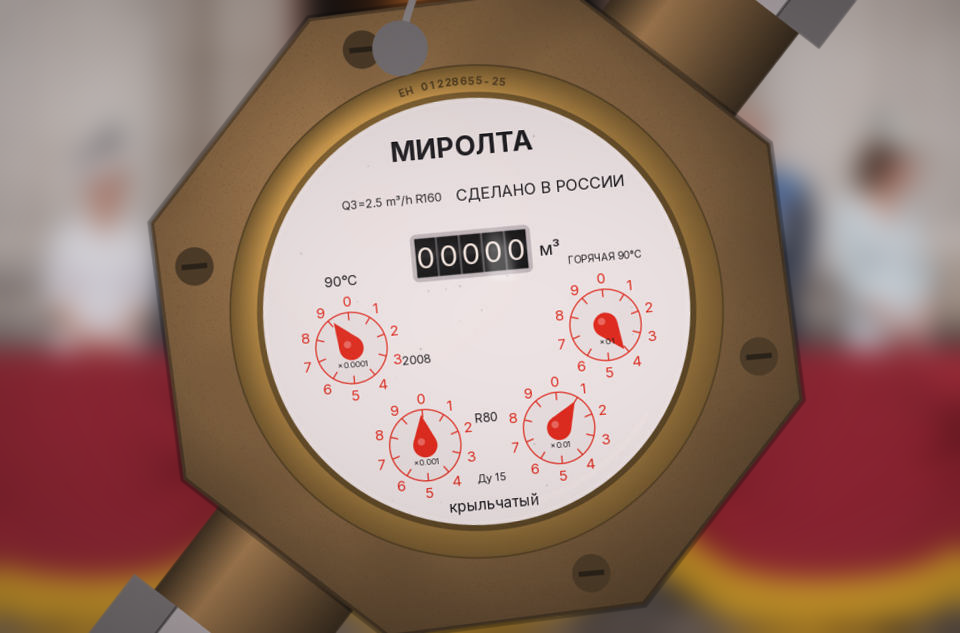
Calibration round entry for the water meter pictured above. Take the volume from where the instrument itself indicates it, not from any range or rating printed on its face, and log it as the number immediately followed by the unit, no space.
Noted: 0.4099m³
